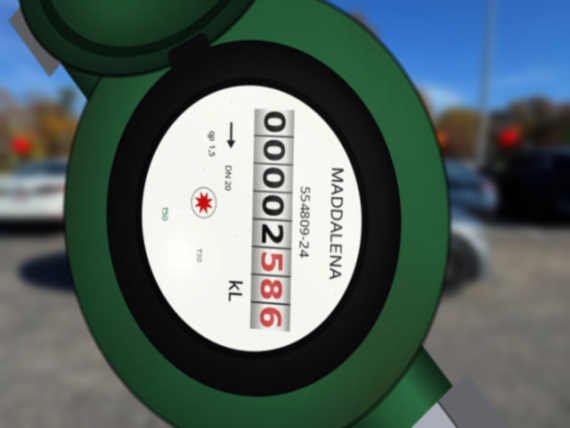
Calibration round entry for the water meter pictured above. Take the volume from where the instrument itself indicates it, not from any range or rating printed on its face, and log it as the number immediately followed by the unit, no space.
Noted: 2.586kL
